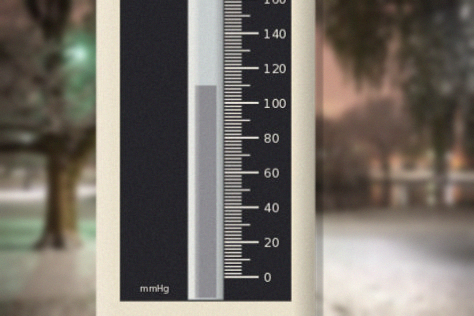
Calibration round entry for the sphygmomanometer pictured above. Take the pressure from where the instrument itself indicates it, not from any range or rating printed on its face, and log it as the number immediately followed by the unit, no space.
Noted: 110mmHg
